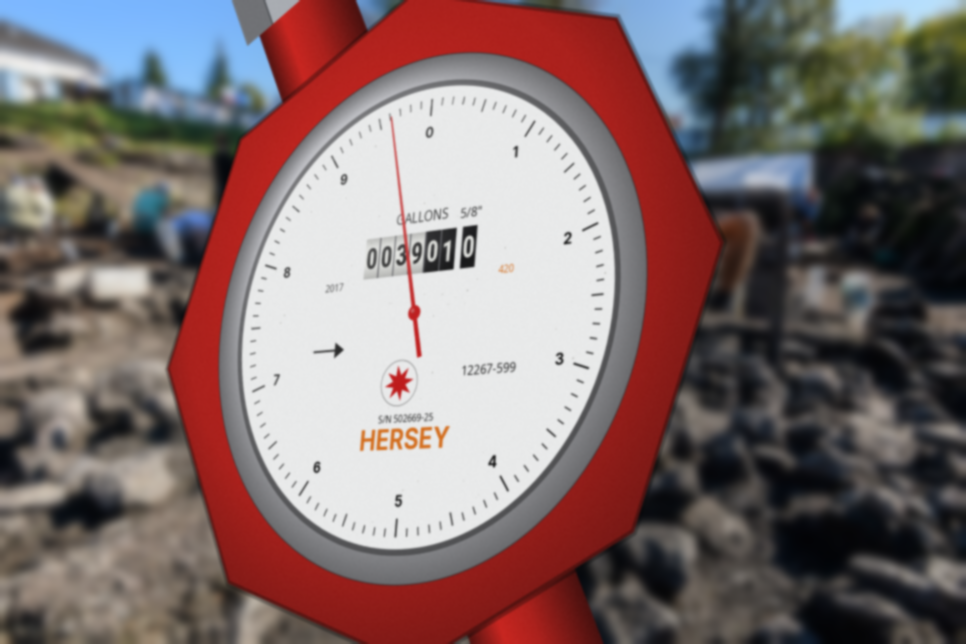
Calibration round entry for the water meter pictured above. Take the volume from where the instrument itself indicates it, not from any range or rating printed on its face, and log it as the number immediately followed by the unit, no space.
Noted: 39009.6gal
